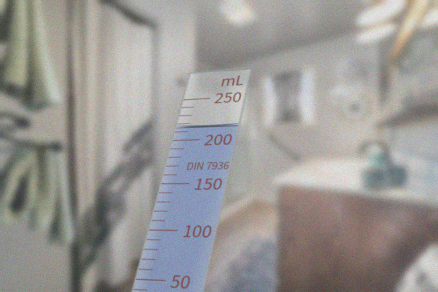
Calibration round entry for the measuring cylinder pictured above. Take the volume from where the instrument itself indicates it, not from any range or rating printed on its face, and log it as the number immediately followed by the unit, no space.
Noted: 215mL
